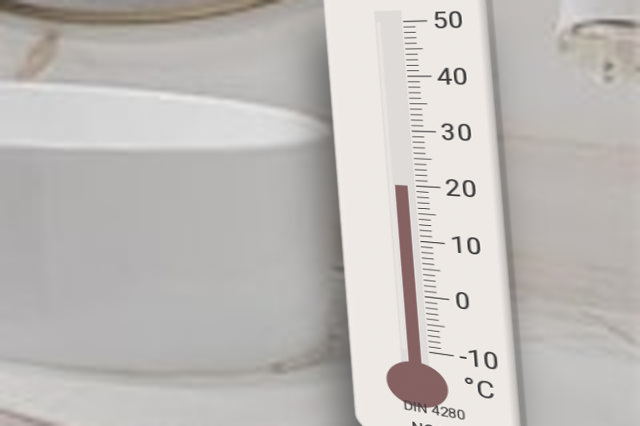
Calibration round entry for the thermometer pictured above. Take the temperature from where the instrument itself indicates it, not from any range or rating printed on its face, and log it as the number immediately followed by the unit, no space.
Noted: 20°C
